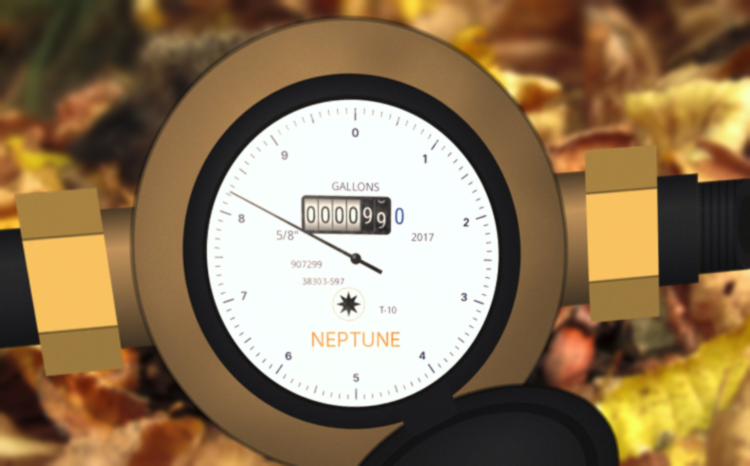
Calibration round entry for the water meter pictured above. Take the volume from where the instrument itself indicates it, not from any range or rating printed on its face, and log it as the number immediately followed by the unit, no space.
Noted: 988.2gal
